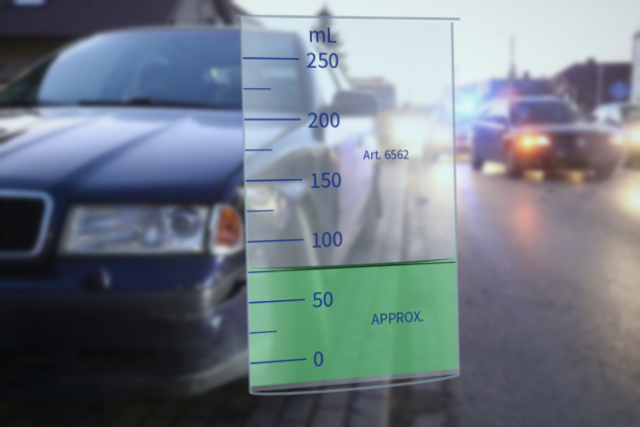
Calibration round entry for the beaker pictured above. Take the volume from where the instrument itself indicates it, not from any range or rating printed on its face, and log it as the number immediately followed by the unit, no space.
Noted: 75mL
